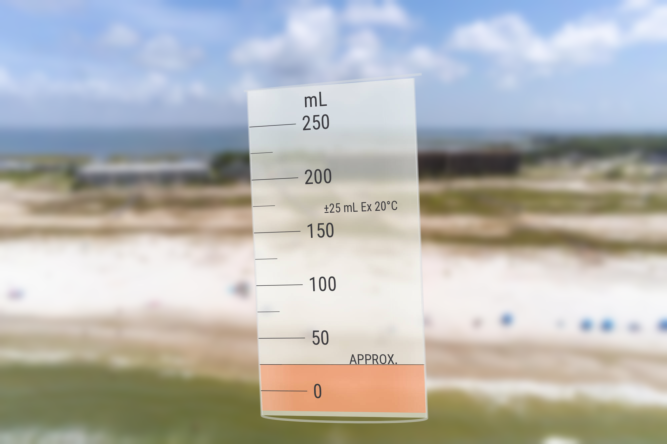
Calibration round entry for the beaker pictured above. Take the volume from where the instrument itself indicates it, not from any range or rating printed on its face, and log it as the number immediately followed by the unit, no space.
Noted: 25mL
